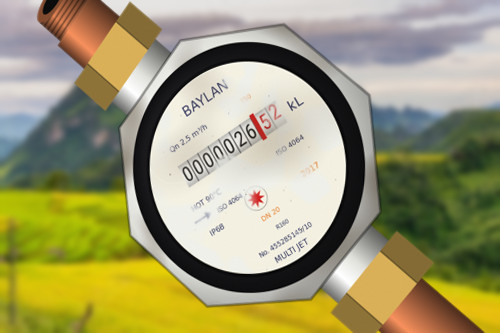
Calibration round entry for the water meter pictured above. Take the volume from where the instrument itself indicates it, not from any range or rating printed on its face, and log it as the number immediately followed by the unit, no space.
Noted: 26.52kL
